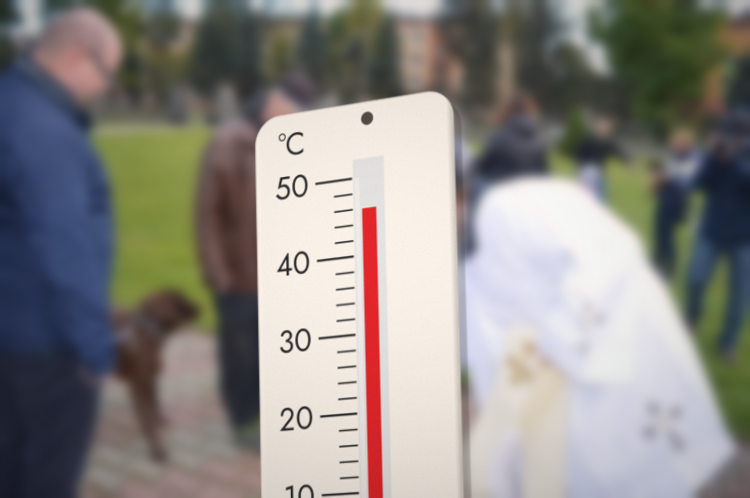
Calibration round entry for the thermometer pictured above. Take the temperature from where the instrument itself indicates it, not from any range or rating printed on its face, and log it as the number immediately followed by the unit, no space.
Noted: 46°C
